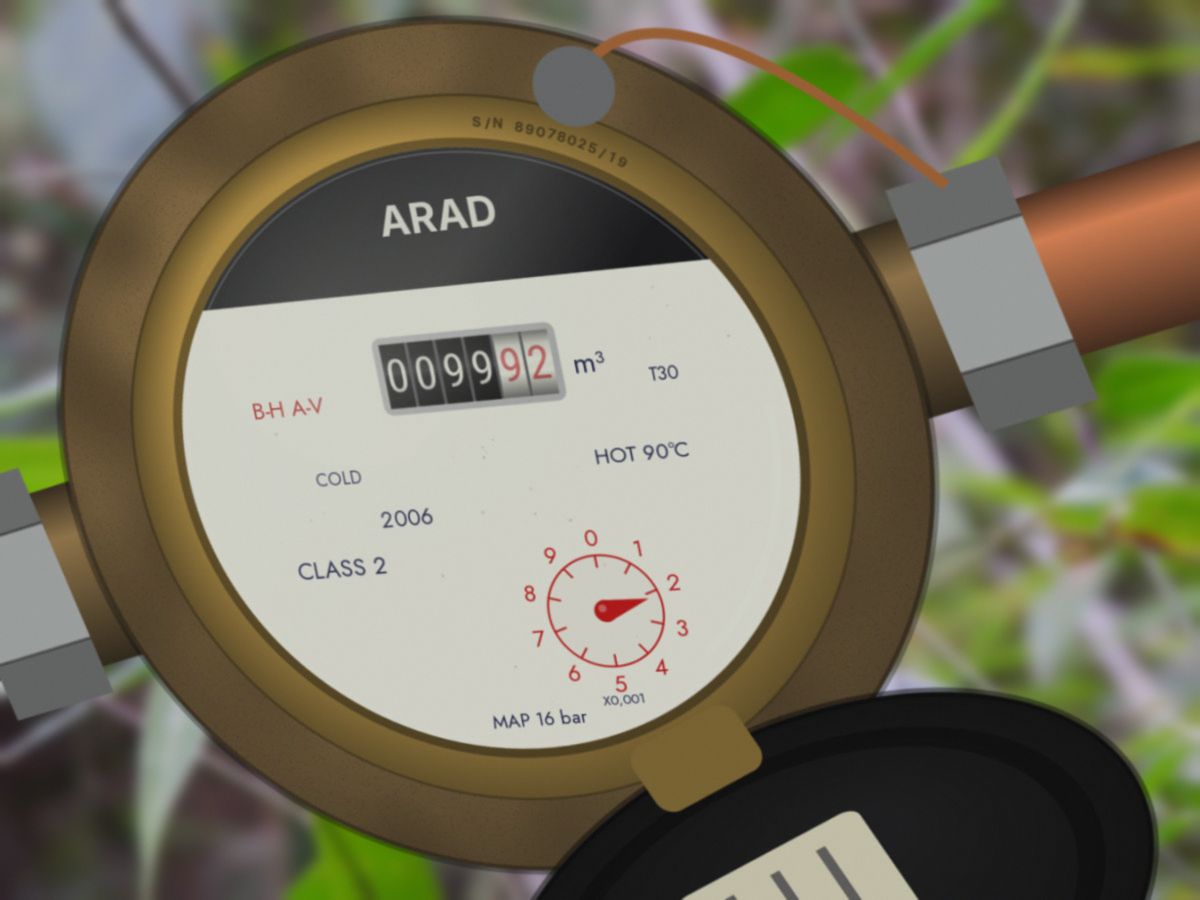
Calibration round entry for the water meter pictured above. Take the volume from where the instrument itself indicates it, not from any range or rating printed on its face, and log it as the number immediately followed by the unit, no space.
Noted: 99.922m³
